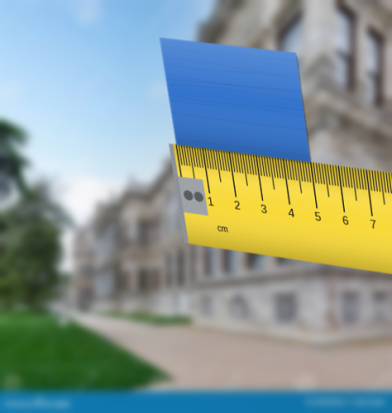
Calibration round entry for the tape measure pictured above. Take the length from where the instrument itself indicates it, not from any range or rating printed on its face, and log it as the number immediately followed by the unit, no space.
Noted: 5cm
